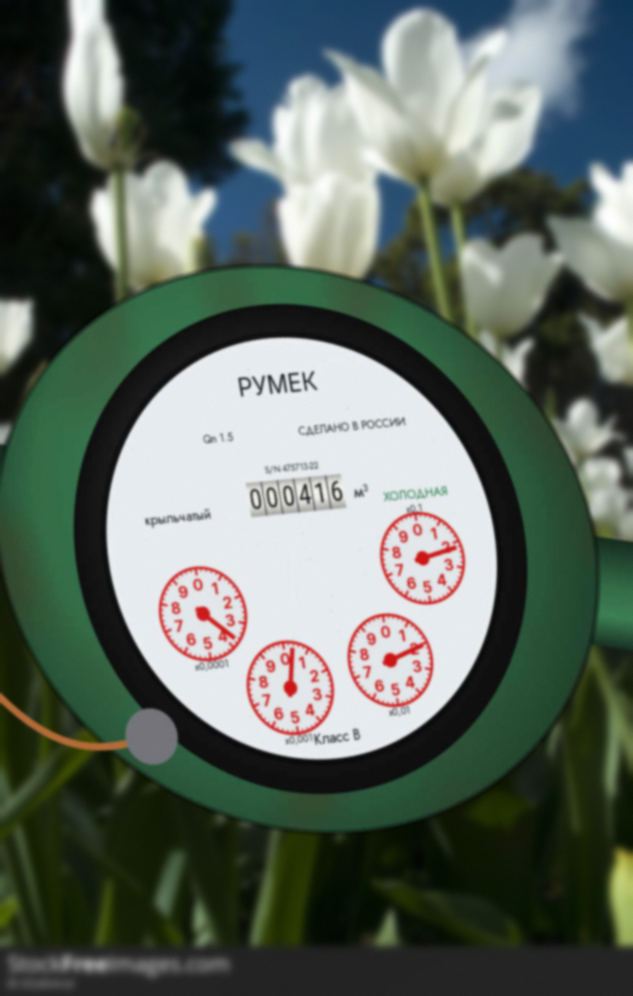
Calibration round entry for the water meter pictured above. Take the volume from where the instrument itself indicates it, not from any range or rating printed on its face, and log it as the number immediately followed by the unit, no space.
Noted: 416.2203m³
